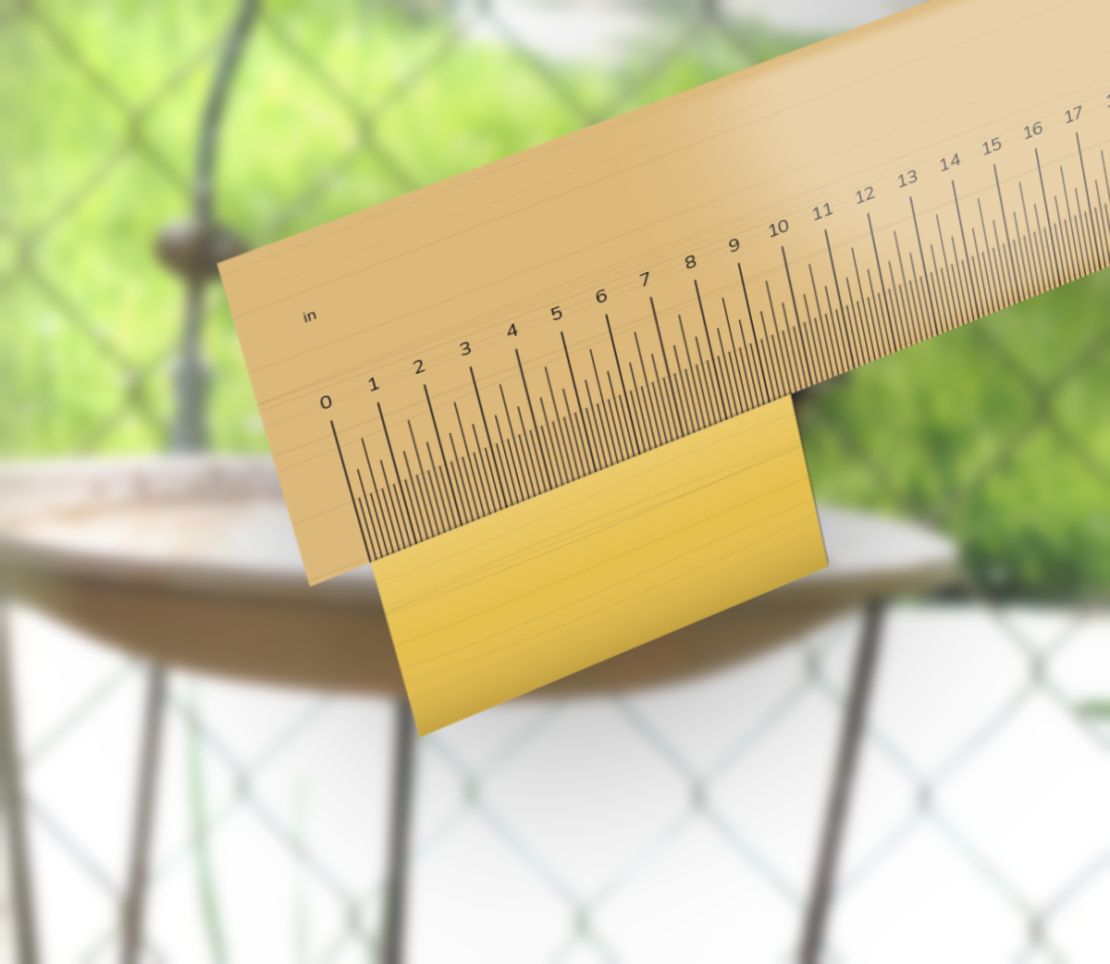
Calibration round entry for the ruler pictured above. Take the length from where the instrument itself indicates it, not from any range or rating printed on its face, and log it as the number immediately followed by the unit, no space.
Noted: 9.5in
